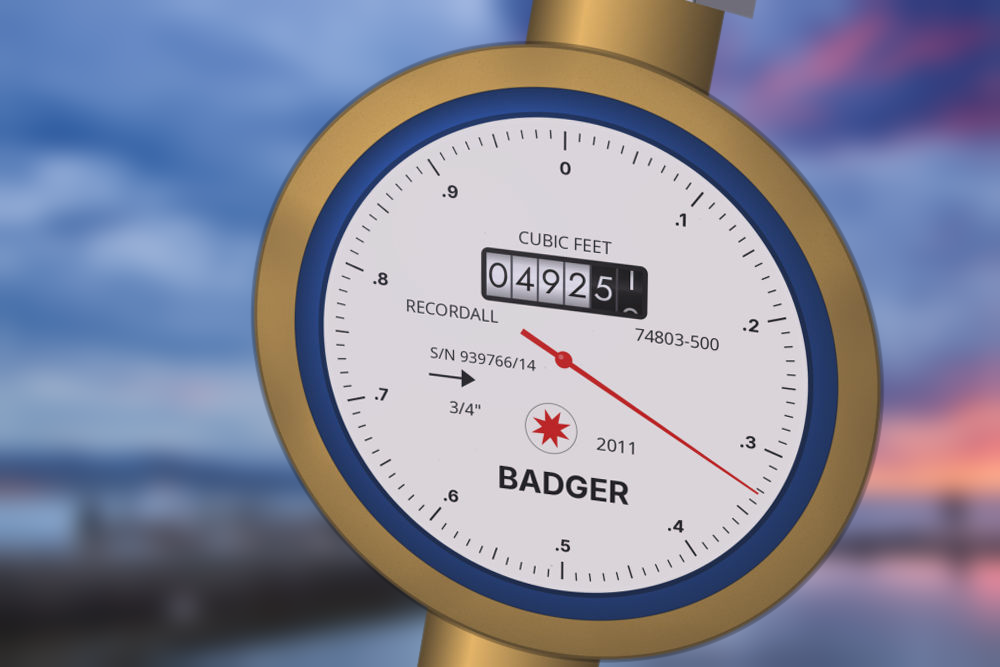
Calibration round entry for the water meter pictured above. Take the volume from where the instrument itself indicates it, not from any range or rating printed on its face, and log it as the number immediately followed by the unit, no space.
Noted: 49251.33ft³
